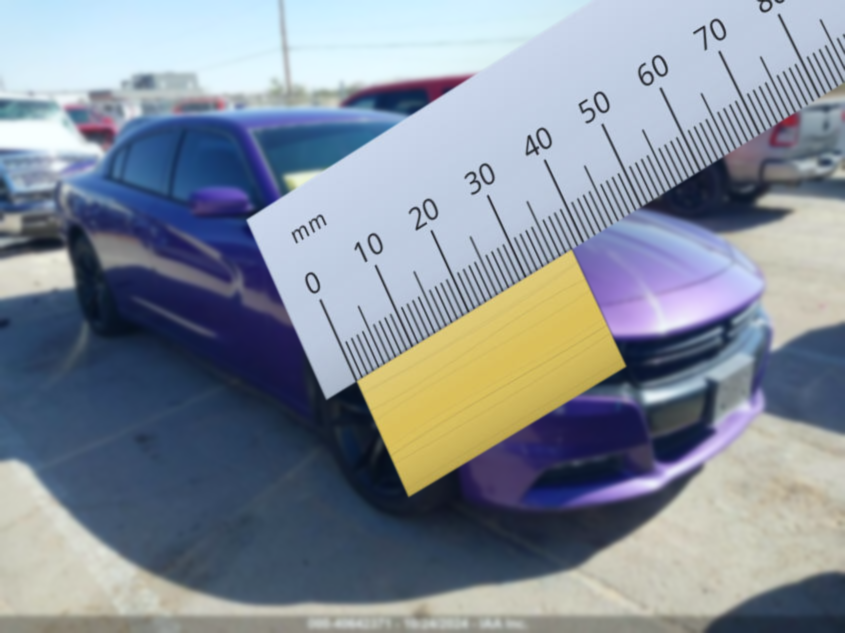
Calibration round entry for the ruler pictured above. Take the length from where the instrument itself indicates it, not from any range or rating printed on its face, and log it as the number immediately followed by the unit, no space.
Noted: 38mm
